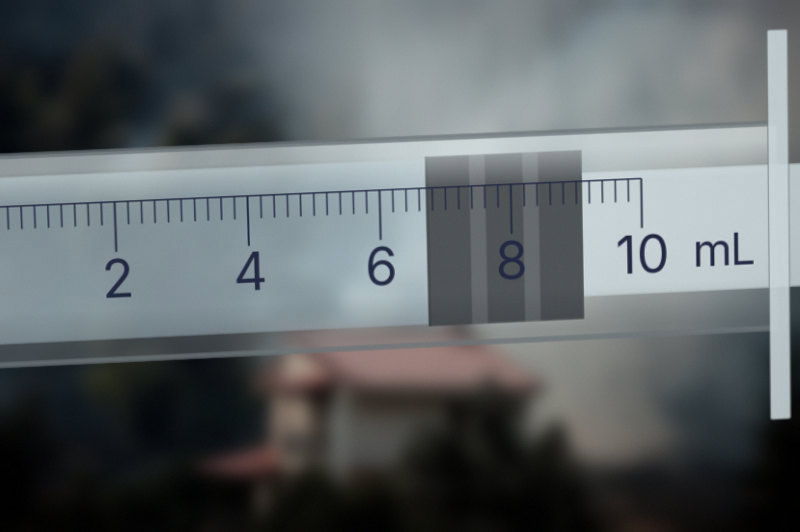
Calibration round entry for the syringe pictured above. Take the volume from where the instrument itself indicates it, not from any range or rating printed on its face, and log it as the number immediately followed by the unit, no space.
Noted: 6.7mL
